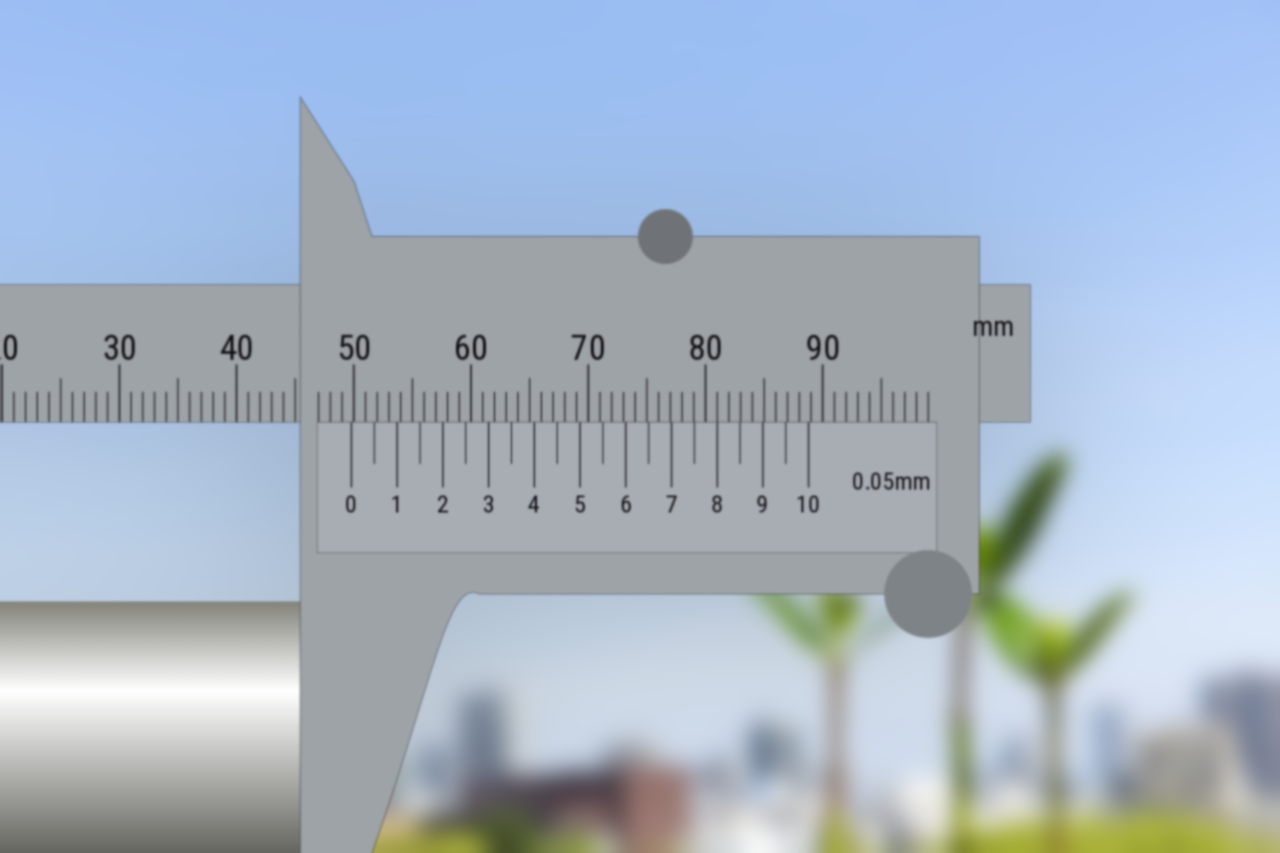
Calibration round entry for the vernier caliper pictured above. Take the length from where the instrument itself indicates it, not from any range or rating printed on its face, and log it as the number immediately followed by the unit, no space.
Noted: 49.8mm
